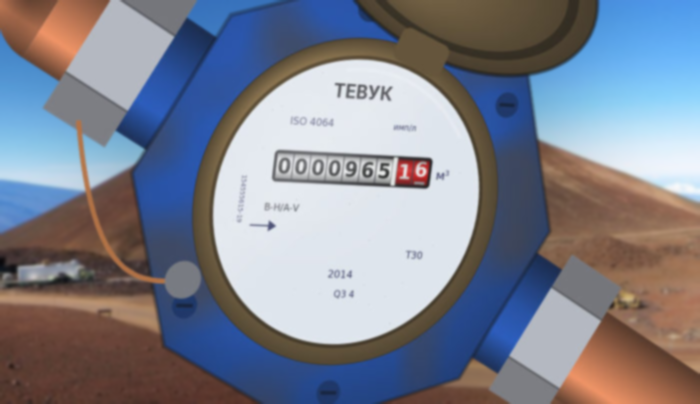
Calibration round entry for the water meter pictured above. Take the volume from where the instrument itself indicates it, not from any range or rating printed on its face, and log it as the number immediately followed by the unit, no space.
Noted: 965.16m³
